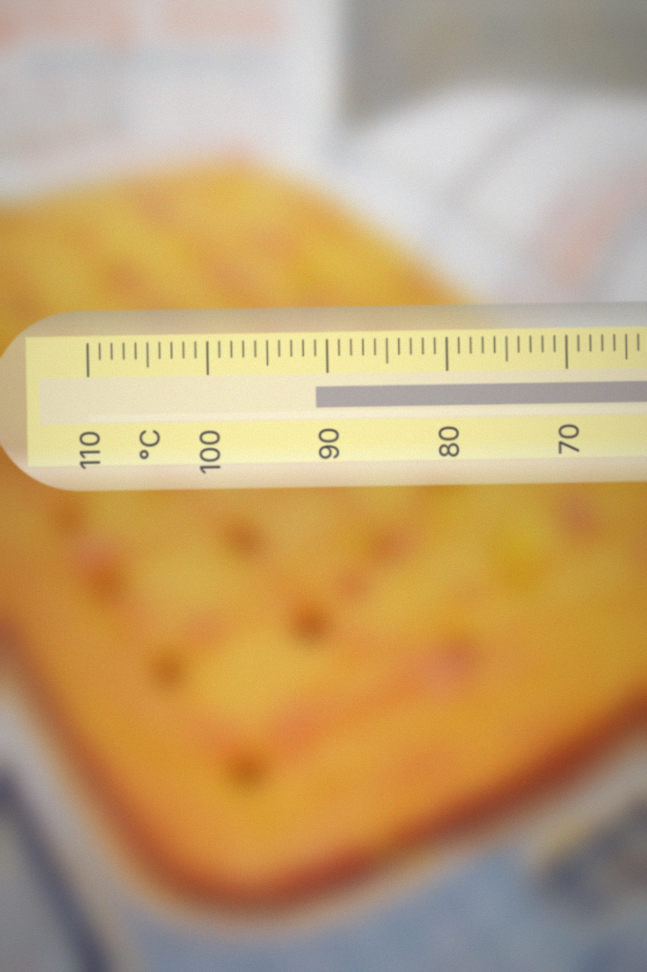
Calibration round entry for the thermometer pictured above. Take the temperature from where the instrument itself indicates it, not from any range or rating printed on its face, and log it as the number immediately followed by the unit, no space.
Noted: 91°C
